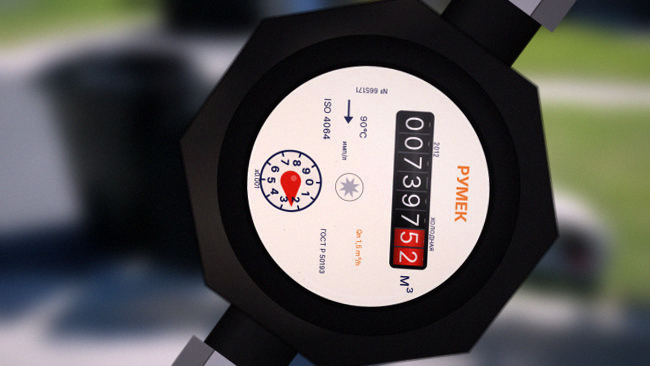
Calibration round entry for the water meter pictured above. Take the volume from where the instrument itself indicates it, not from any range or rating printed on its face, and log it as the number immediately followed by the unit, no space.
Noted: 7397.522m³
